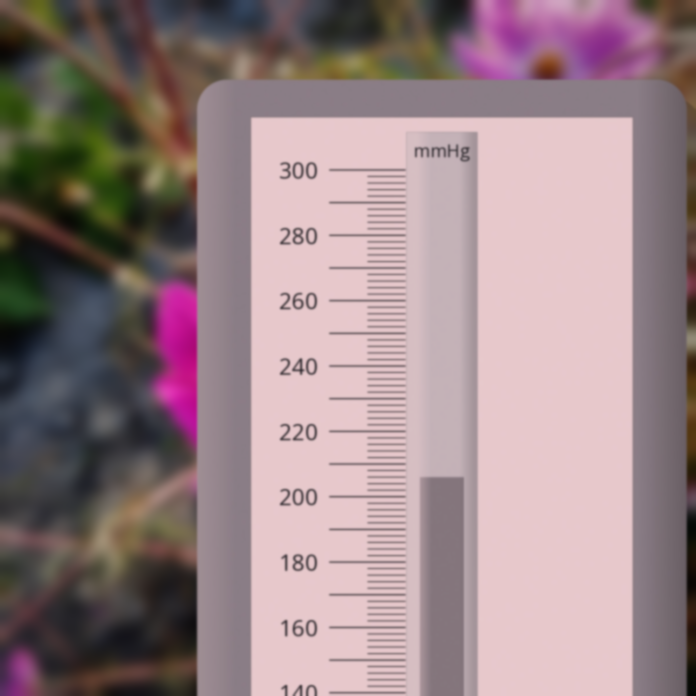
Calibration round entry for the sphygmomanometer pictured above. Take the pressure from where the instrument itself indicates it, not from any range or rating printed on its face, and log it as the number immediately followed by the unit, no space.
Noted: 206mmHg
